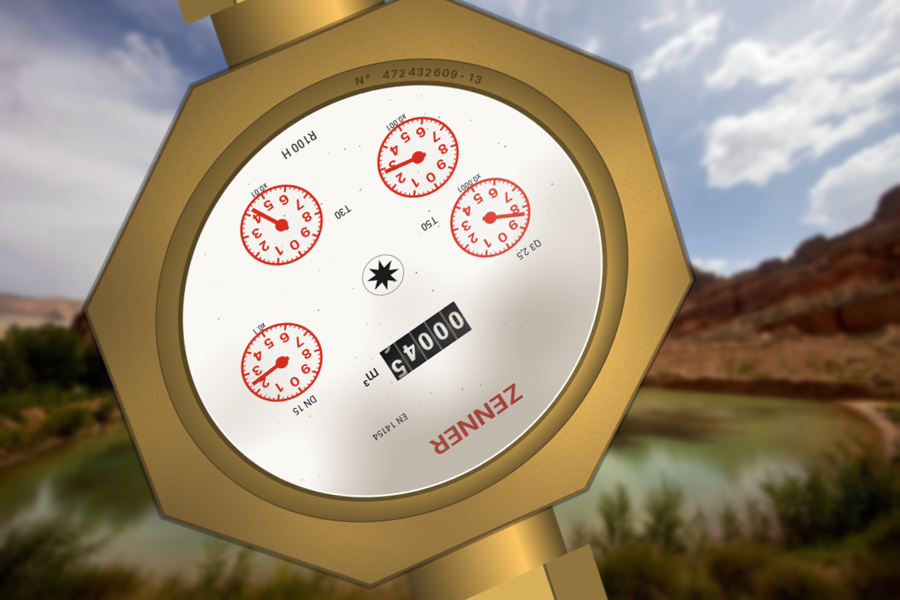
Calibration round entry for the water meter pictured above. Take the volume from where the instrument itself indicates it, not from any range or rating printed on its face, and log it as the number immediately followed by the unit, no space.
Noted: 45.2428m³
